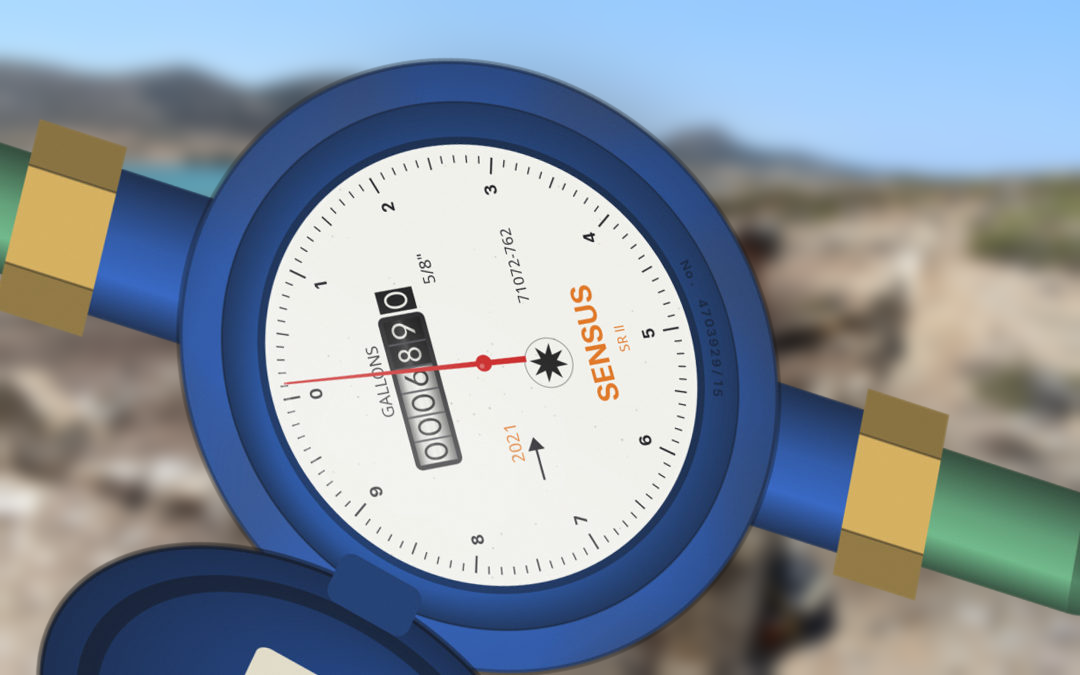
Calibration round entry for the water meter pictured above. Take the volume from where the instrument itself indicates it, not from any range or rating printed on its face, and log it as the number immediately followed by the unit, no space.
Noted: 6890.1gal
